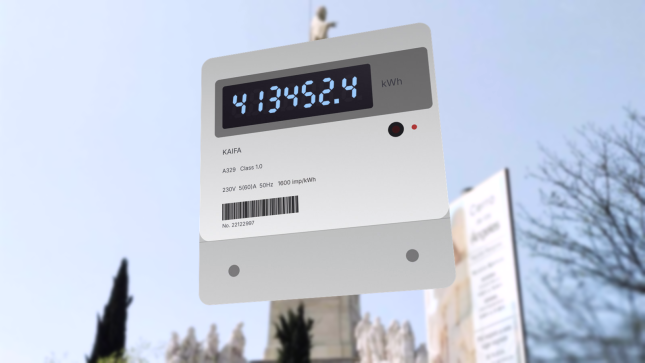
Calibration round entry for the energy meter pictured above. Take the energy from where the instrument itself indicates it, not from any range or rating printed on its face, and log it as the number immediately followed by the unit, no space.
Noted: 413452.4kWh
